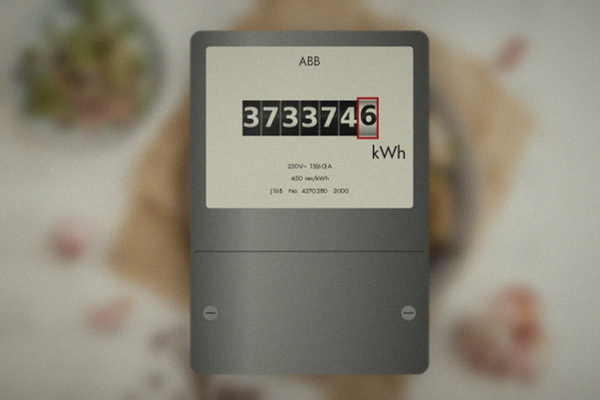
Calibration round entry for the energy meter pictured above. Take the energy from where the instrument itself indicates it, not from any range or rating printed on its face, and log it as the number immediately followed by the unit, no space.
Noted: 373374.6kWh
